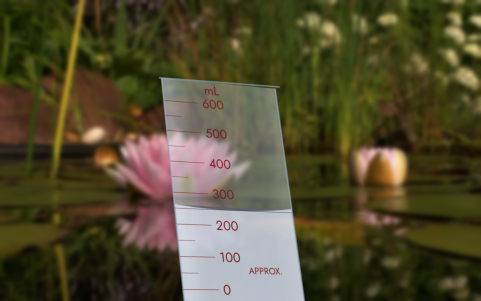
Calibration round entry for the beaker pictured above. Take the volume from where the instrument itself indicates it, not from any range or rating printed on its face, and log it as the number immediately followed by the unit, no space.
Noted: 250mL
